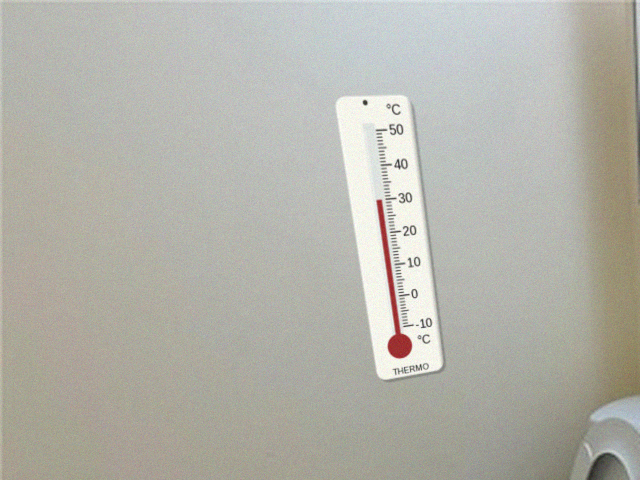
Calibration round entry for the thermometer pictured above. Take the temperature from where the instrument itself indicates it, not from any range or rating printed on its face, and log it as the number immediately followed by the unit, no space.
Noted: 30°C
